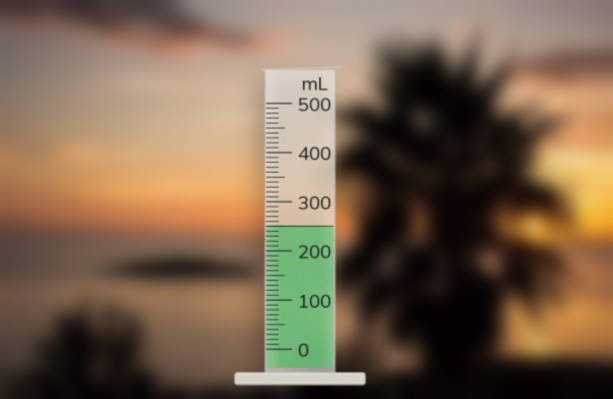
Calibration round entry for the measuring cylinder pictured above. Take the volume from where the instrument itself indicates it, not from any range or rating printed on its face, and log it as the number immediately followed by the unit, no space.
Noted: 250mL
